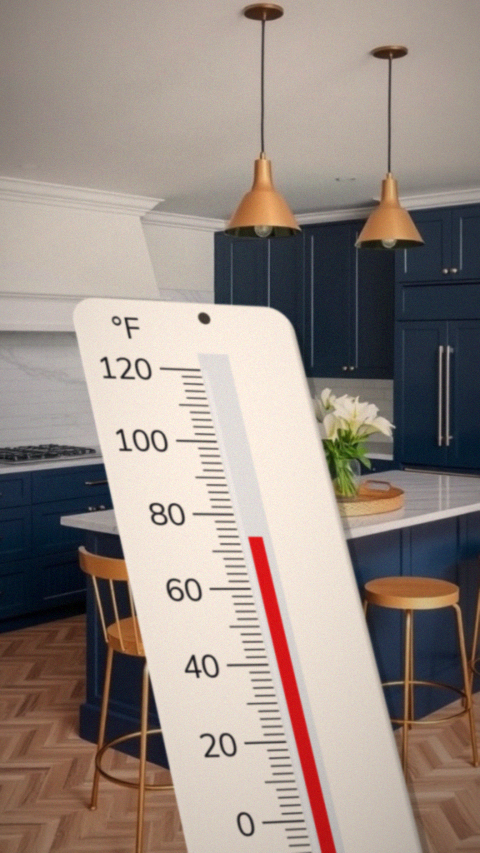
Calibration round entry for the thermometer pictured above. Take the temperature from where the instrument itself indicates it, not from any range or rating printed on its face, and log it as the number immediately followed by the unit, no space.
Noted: 74°F
